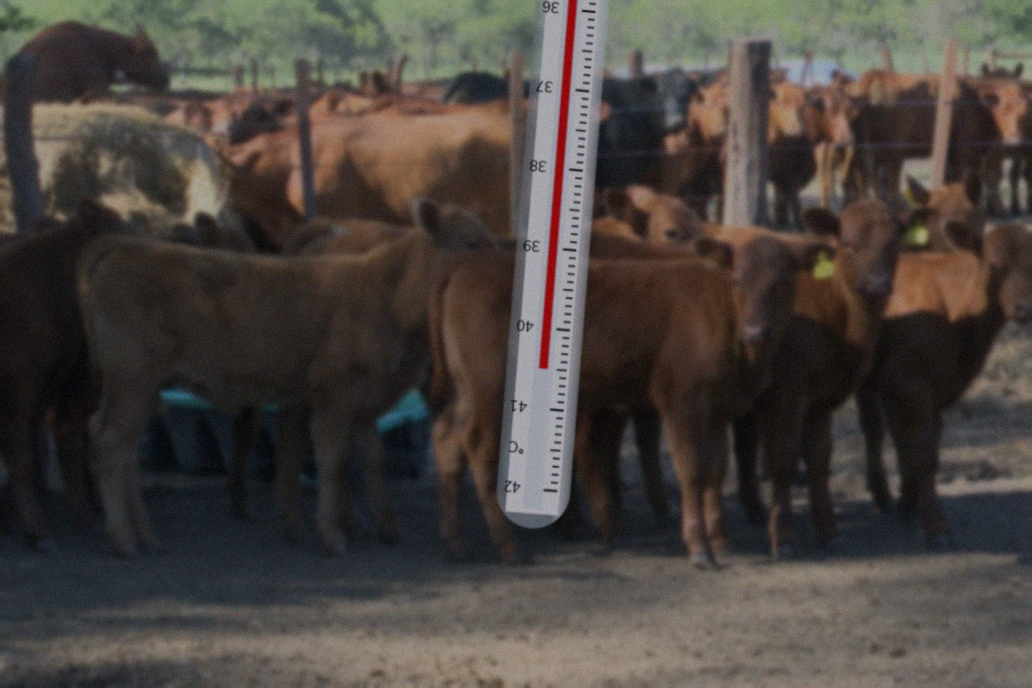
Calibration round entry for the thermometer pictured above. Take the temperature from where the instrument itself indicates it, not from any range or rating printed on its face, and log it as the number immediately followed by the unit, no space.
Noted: 40.5°C
